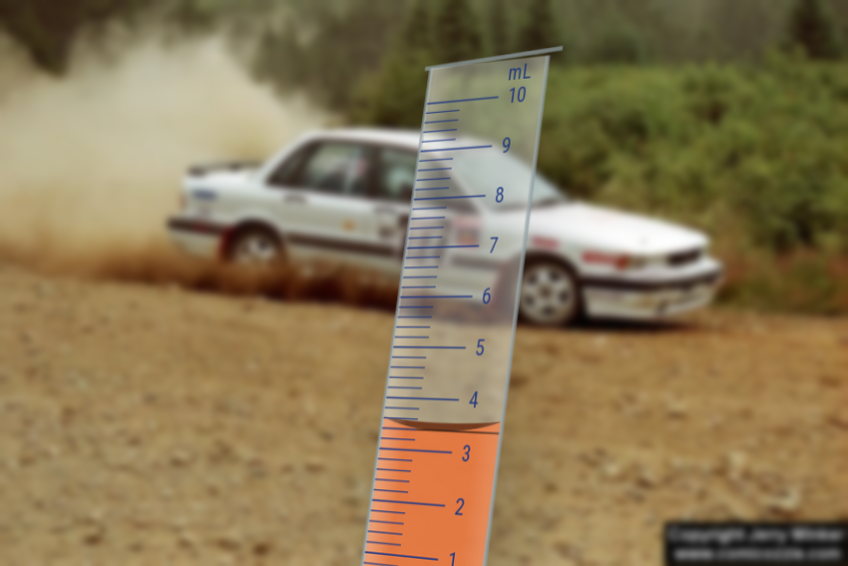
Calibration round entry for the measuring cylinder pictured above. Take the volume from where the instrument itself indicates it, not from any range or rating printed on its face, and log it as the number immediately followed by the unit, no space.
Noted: 3.4mL
